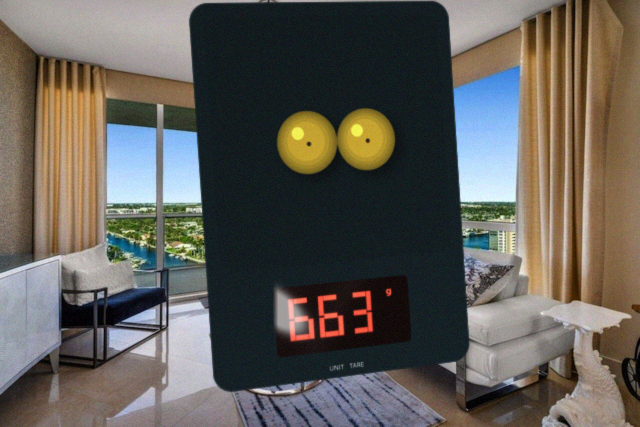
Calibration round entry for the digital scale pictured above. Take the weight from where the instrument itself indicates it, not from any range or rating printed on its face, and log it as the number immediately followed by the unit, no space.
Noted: 663g
